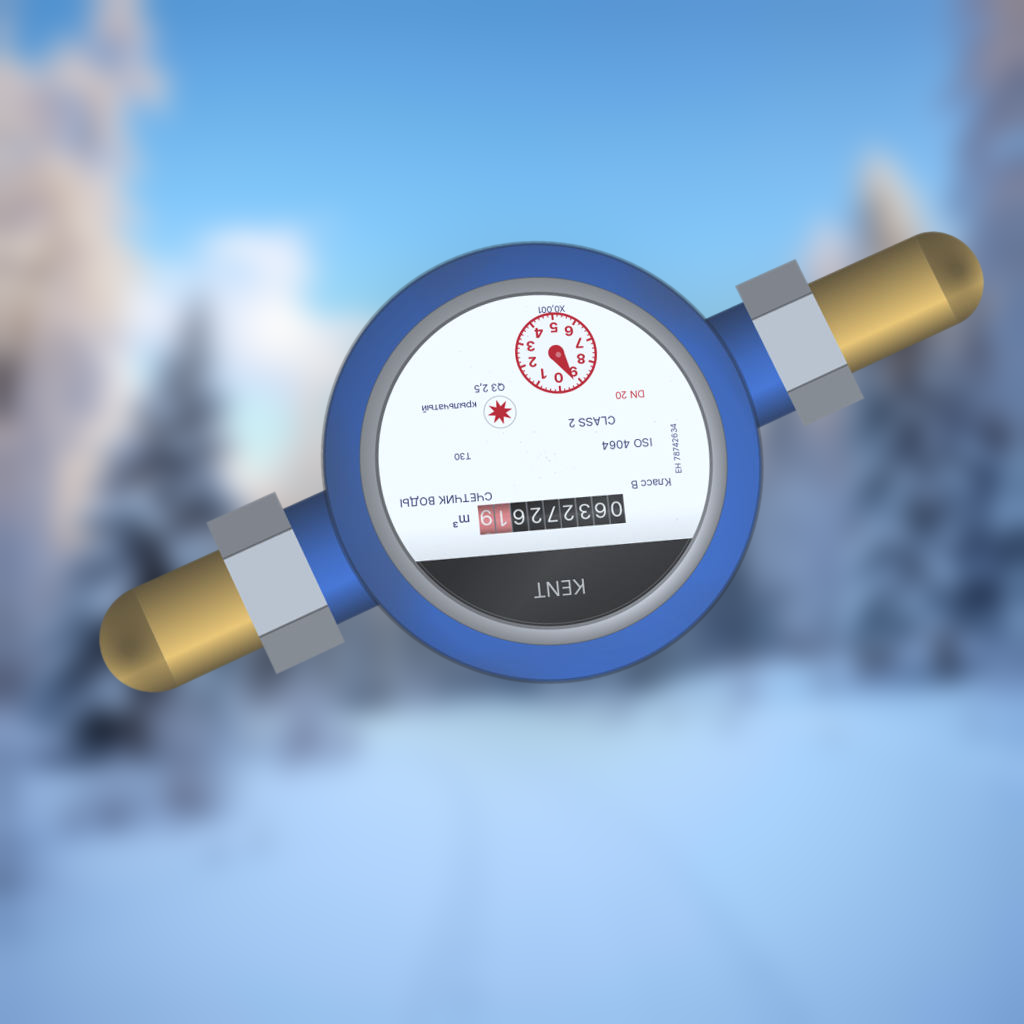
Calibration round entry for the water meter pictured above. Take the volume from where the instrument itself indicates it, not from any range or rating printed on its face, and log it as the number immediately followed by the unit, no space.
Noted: 632726.189m³
